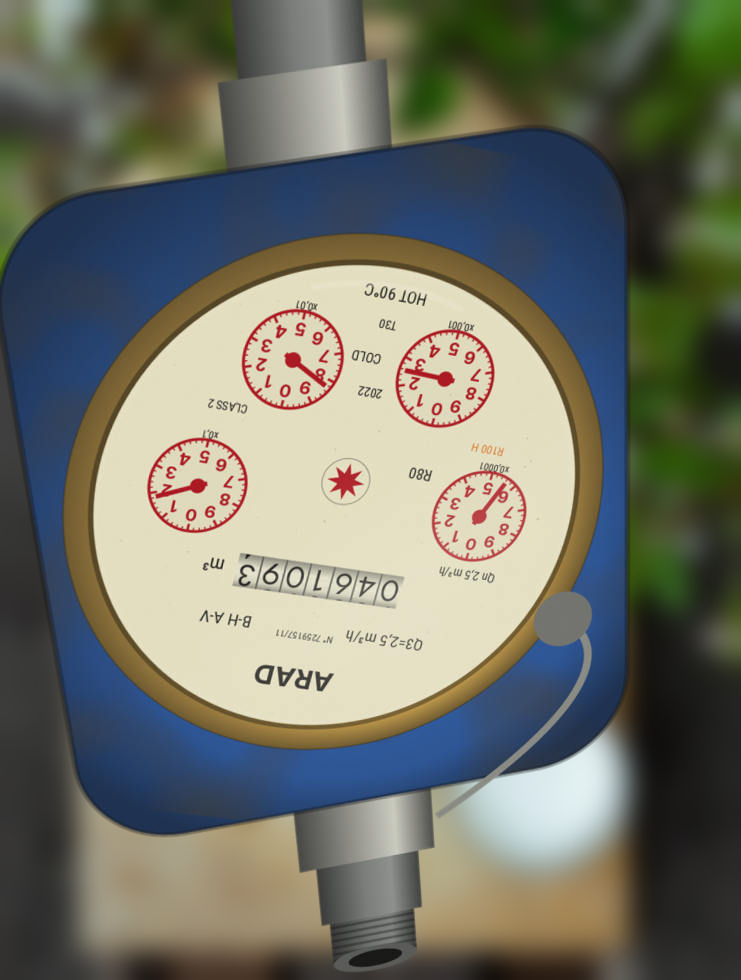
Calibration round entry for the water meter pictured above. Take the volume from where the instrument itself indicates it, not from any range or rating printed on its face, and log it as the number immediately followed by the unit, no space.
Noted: 461093.1825m³
